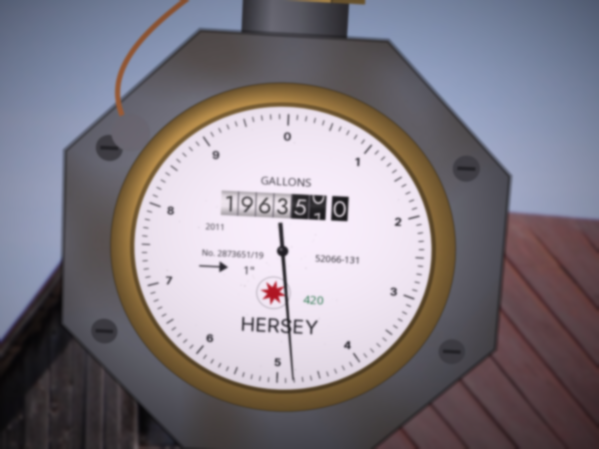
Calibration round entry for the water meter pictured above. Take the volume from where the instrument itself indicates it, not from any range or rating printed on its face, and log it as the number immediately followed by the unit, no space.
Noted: 1963504.8gal
